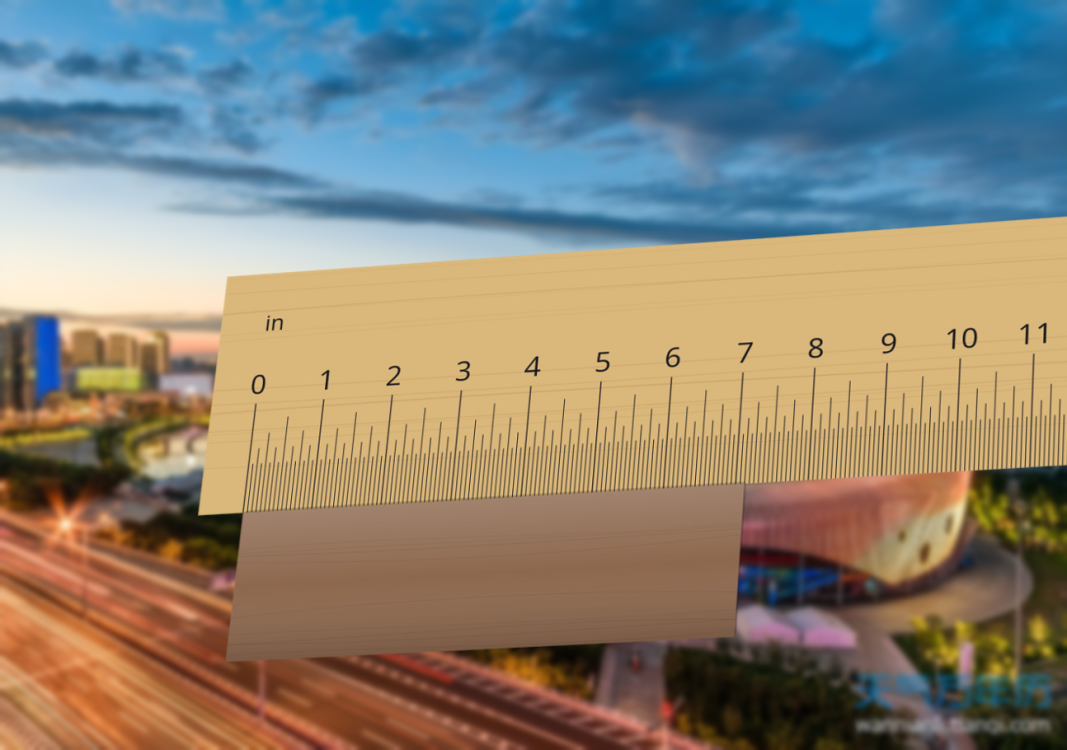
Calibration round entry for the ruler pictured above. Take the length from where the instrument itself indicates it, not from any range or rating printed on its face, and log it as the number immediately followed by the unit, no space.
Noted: 7.125in
